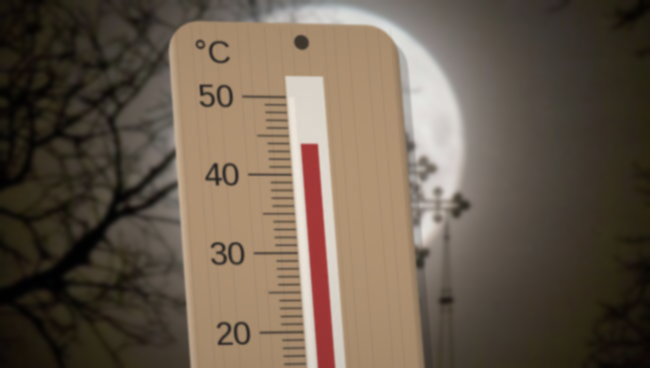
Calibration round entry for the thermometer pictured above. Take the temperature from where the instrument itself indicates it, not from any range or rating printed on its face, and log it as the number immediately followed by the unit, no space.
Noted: 44°C
